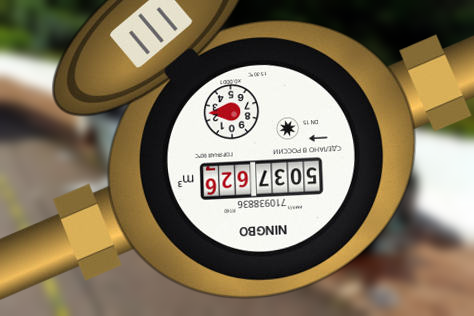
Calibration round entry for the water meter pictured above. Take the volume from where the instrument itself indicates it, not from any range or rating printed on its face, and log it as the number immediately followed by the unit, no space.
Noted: 5037.6262m³
